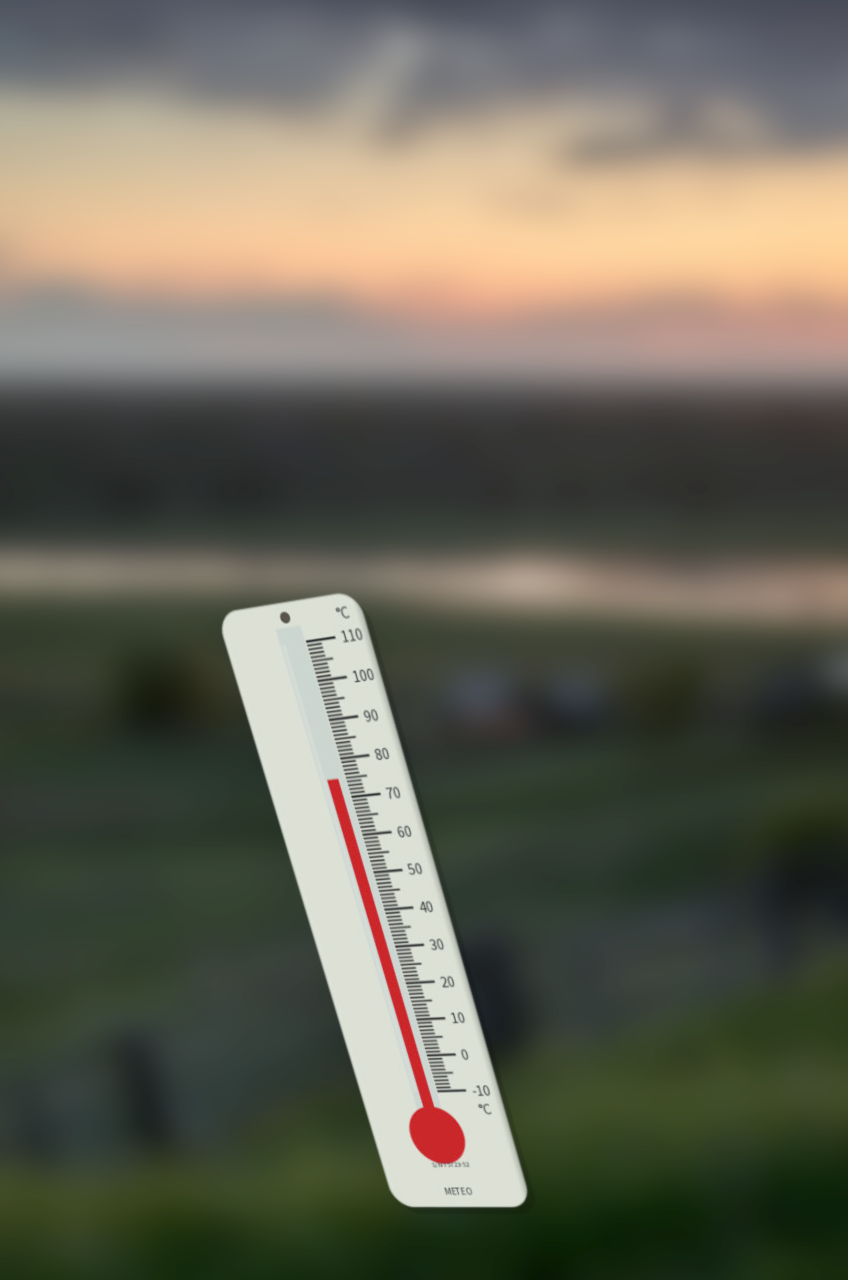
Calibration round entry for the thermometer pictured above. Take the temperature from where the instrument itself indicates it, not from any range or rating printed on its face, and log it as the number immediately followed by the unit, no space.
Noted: 75°C
